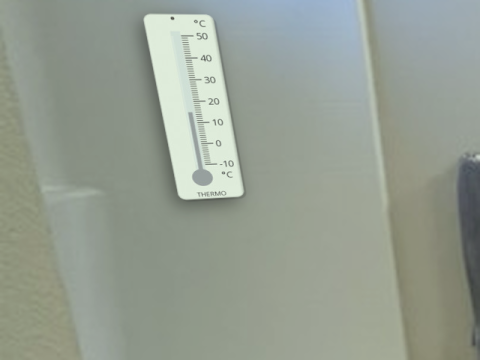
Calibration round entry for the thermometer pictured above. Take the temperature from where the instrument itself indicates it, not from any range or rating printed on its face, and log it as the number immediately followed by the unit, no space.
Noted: 15°C
